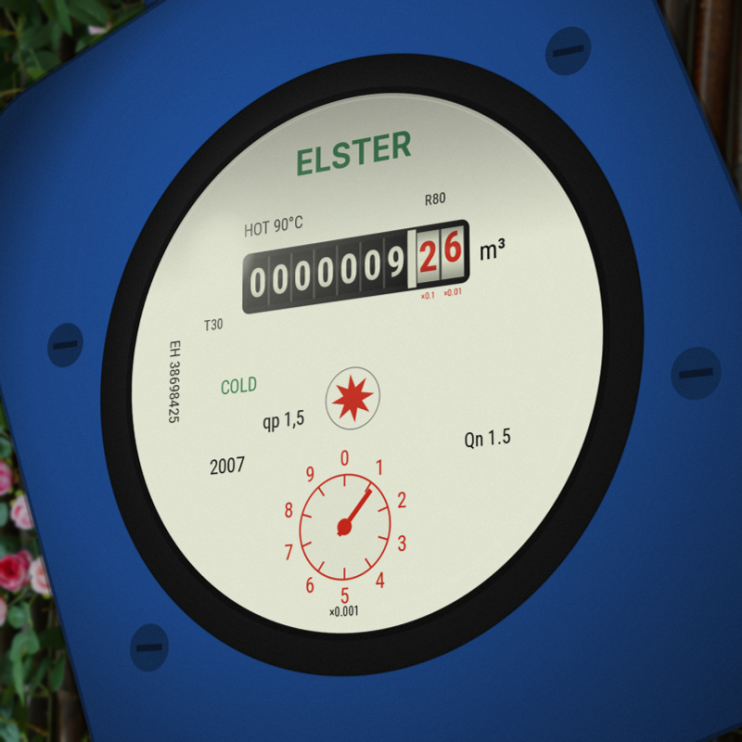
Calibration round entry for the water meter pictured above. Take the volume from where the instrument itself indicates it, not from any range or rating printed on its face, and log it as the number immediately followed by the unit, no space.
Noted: 9.261m³
